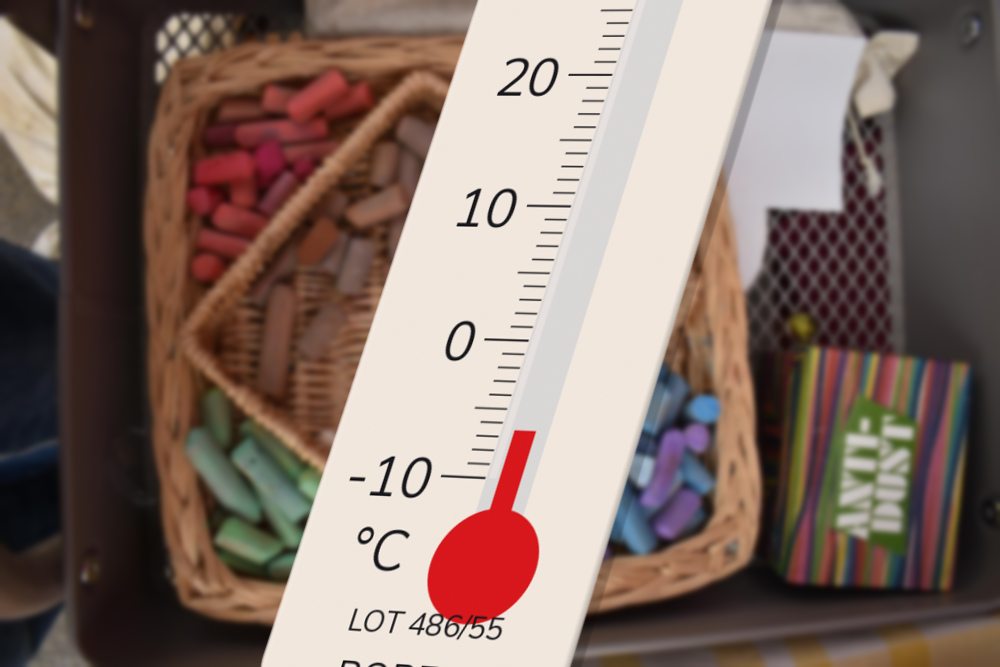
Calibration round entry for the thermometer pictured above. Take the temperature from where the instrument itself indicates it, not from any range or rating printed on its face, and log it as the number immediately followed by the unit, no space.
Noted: -6.5°C
